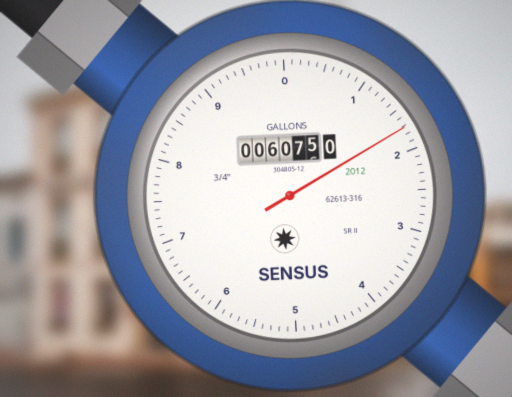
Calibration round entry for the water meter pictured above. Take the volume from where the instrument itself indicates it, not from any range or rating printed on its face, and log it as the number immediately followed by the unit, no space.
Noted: 60751.7gal
